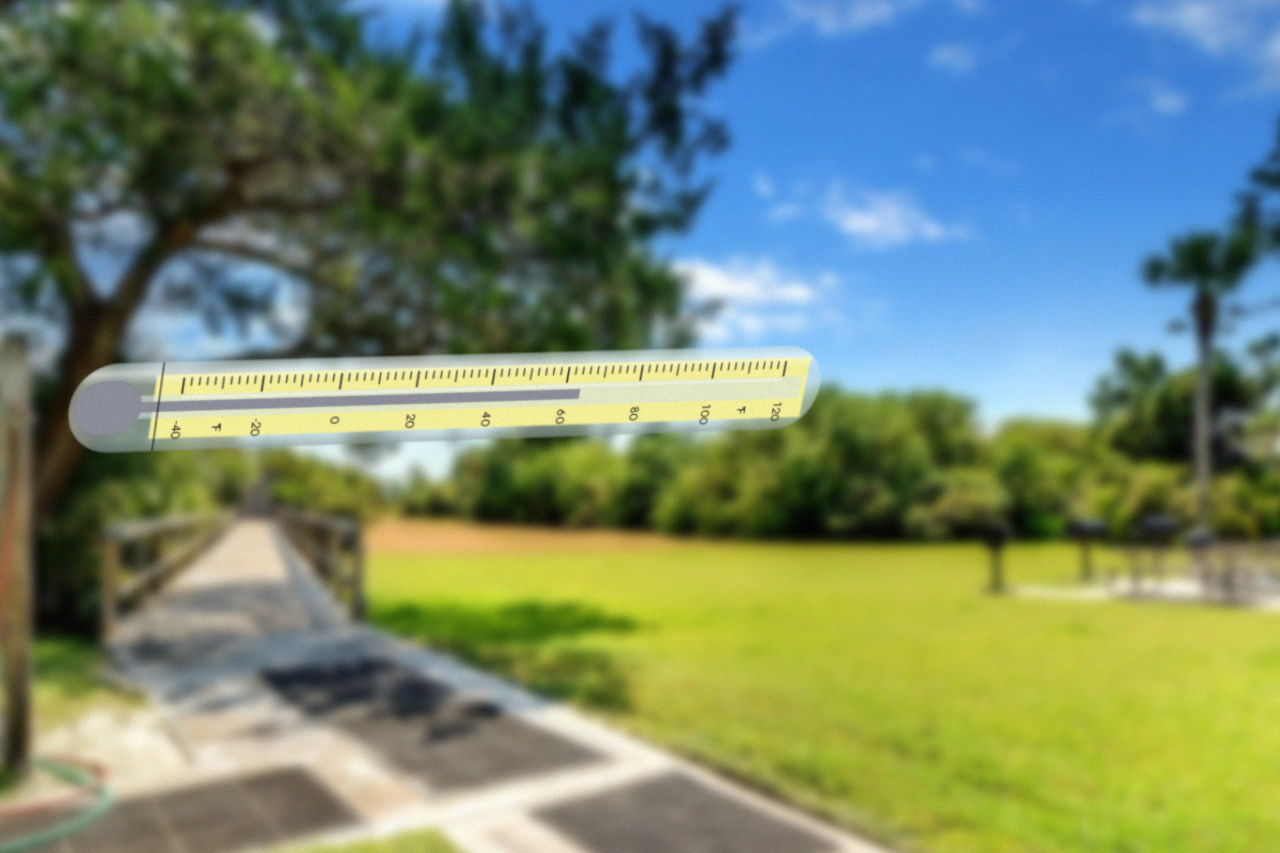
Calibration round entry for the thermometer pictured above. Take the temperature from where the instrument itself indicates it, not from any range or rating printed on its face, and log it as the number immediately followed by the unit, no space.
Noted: 64°F
